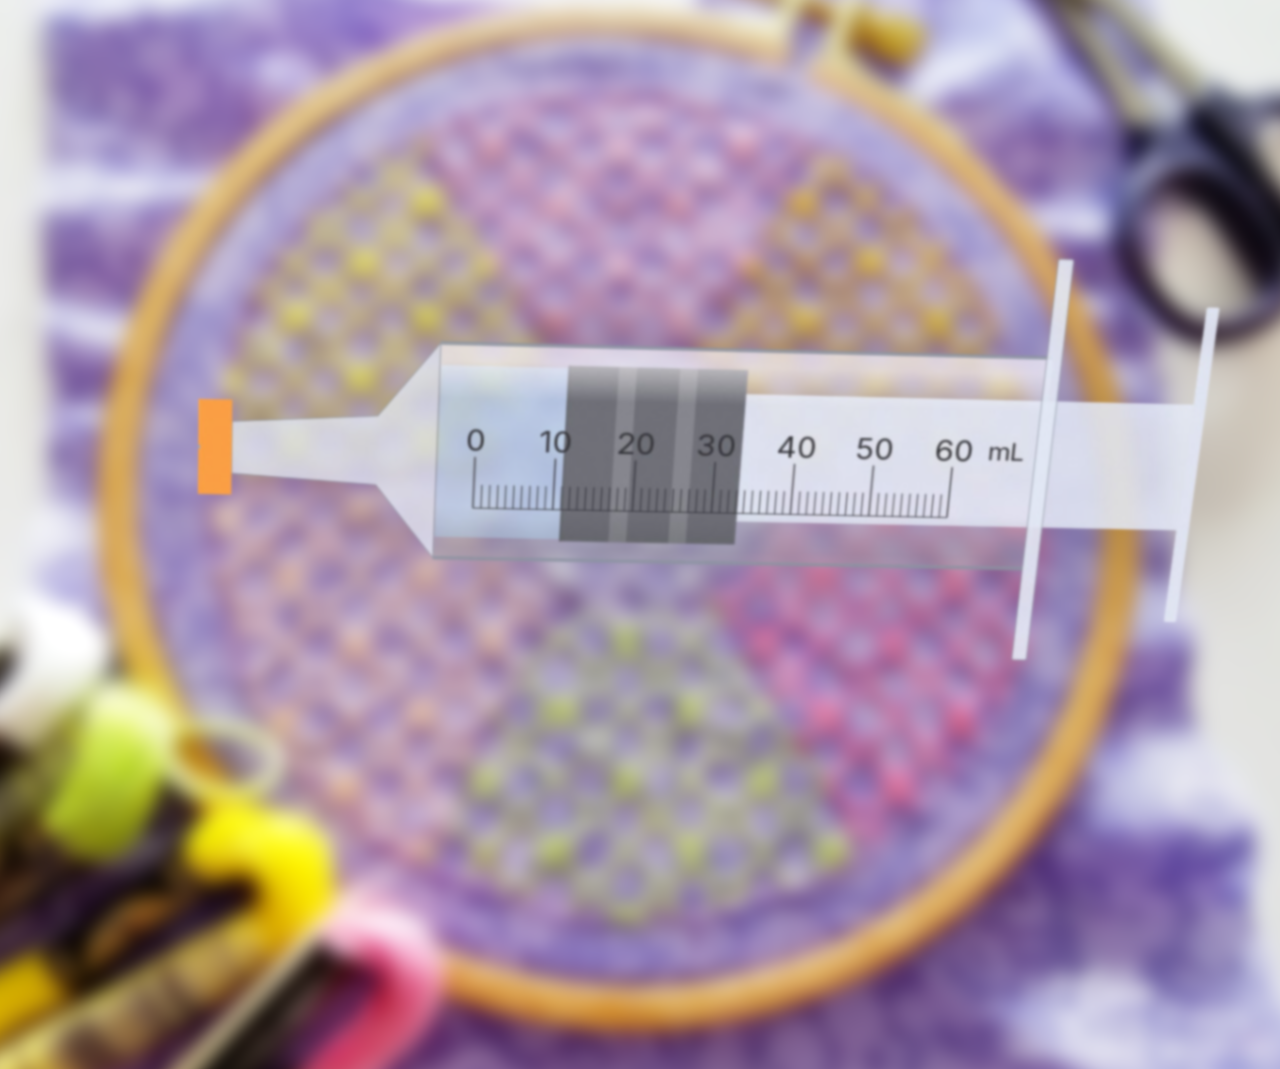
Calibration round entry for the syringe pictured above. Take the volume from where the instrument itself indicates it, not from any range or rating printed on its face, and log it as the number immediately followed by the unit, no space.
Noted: 11mL
